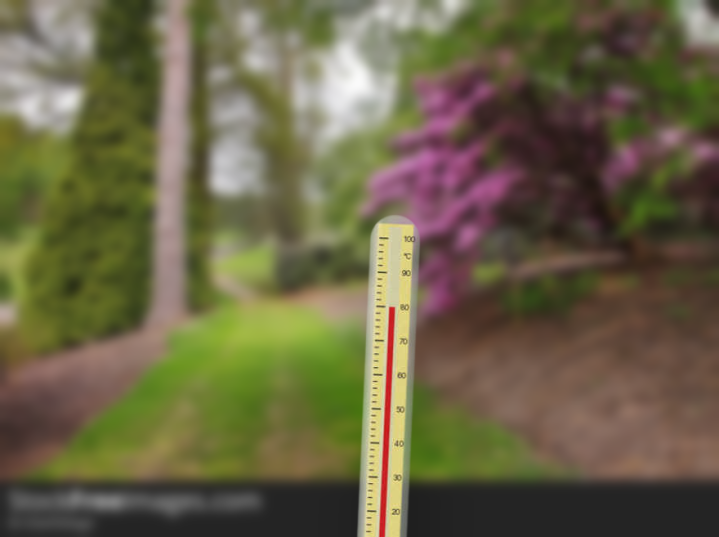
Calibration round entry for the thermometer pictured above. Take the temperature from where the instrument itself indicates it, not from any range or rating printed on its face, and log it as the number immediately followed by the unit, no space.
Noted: 80°C
